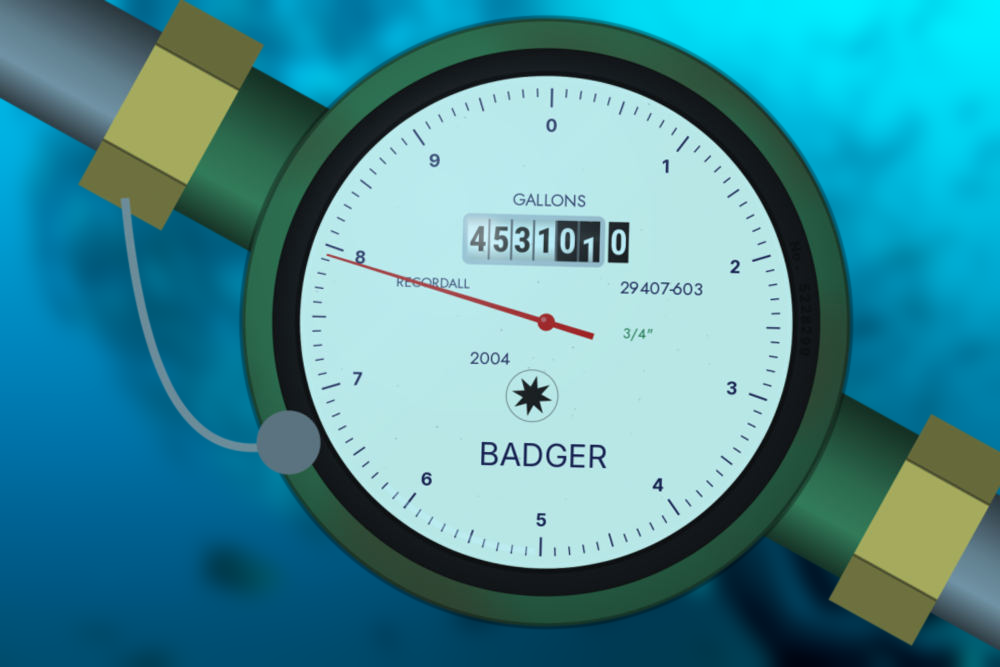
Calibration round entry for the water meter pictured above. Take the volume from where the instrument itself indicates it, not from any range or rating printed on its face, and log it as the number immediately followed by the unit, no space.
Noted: 4531007.9gal
